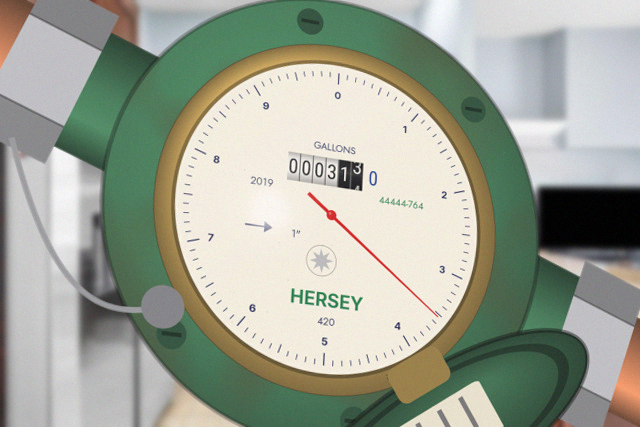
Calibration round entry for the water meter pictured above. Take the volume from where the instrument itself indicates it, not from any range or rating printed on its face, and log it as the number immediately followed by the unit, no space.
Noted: 3133.5gal
